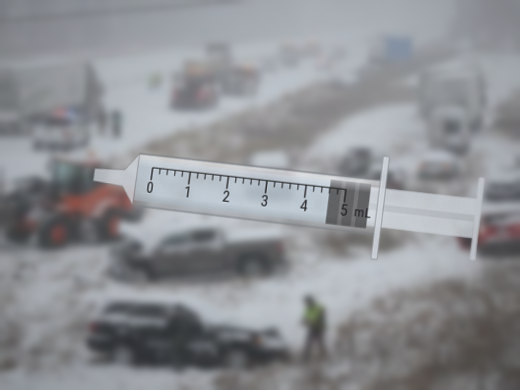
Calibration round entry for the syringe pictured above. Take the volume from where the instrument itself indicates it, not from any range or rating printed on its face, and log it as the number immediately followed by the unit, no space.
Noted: 4.6mL
